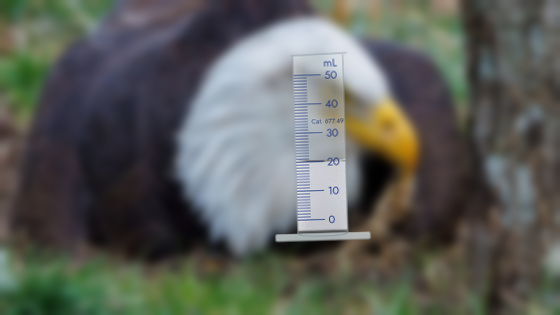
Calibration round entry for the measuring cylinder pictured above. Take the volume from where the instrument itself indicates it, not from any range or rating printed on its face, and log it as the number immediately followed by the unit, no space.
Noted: 20mL
